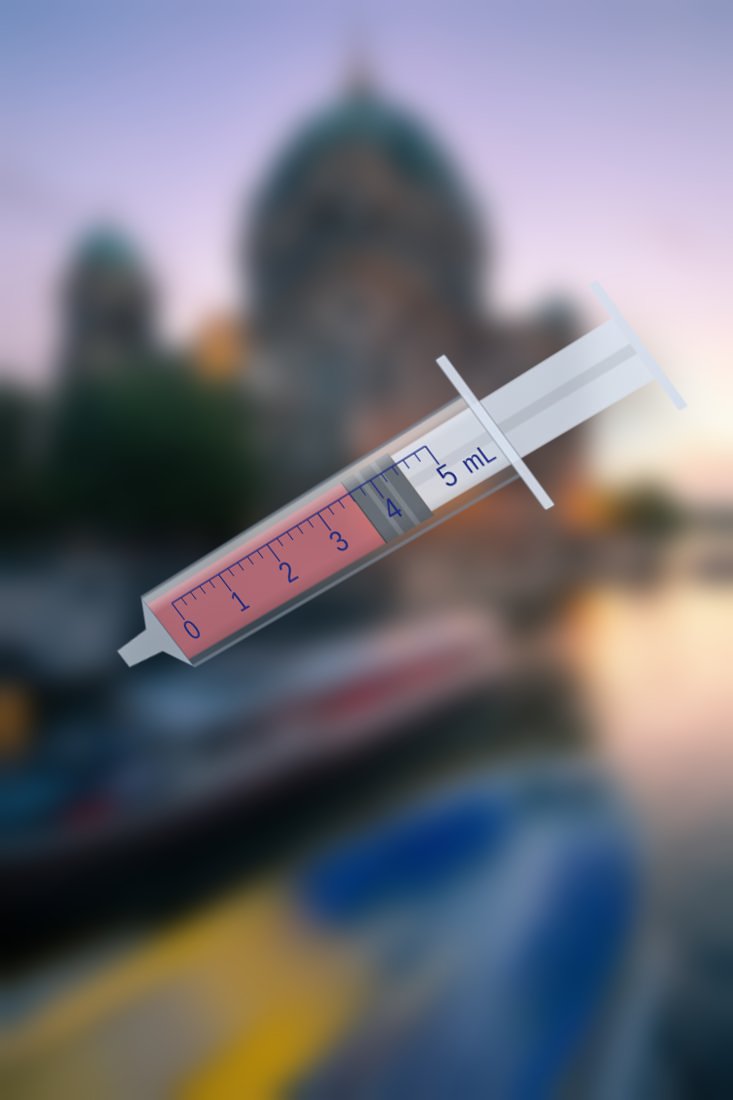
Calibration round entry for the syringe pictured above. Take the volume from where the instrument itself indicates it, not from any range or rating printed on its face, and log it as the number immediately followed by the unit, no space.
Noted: 3.6mL
